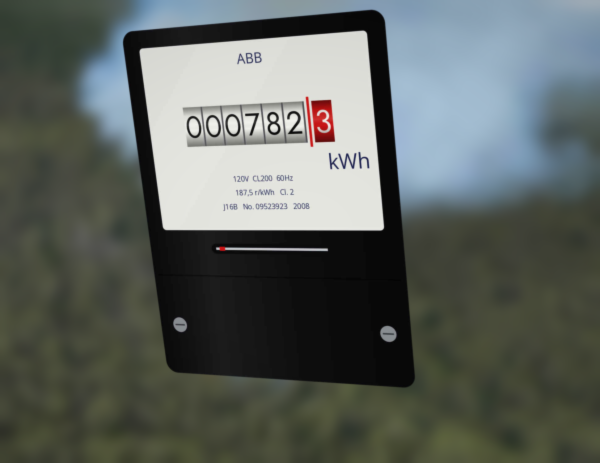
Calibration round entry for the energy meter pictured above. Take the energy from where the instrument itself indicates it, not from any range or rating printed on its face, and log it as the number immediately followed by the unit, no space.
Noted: 782.3kWh
